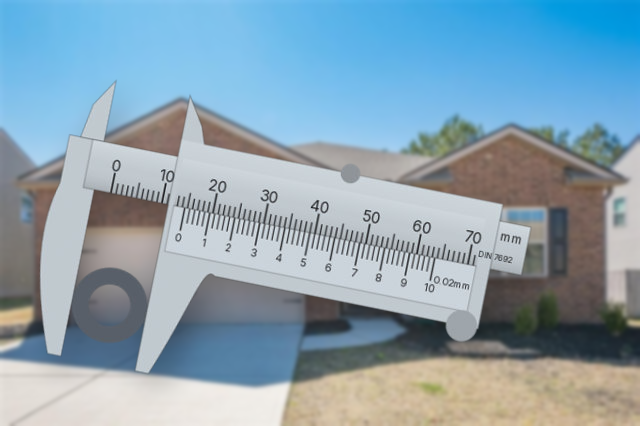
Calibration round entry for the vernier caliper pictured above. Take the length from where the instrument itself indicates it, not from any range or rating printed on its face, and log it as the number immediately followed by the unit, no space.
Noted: 14.5mm
